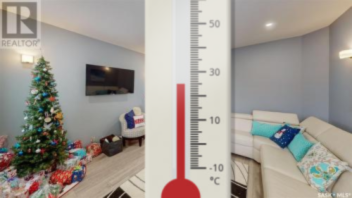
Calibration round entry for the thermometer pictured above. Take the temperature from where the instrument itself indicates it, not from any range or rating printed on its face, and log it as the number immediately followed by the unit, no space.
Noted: 25°C
